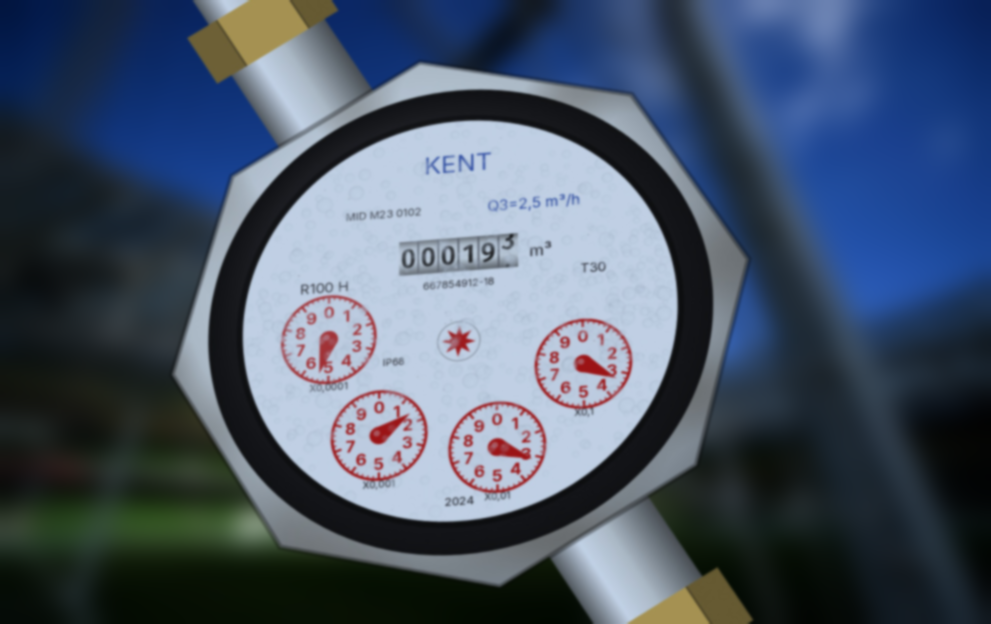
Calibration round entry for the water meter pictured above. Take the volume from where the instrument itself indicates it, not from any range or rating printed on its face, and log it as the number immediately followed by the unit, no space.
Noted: 193.3315m³
